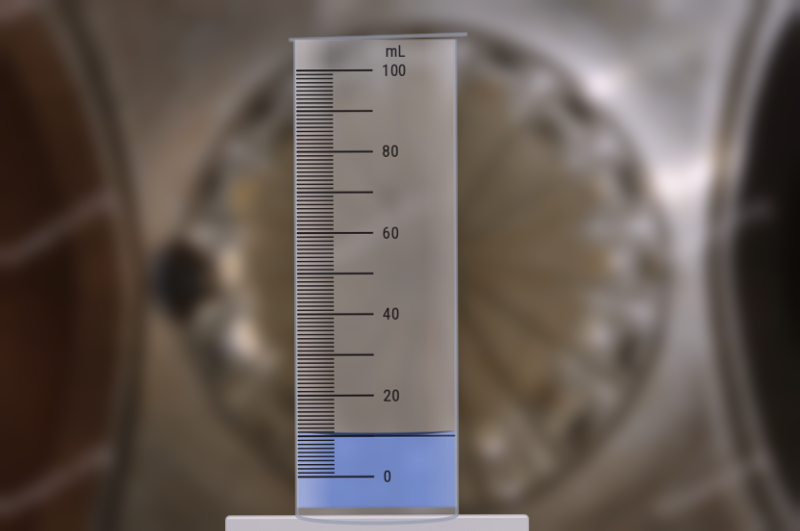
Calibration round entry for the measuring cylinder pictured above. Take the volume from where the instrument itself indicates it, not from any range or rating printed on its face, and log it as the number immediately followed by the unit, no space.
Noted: 10mL
